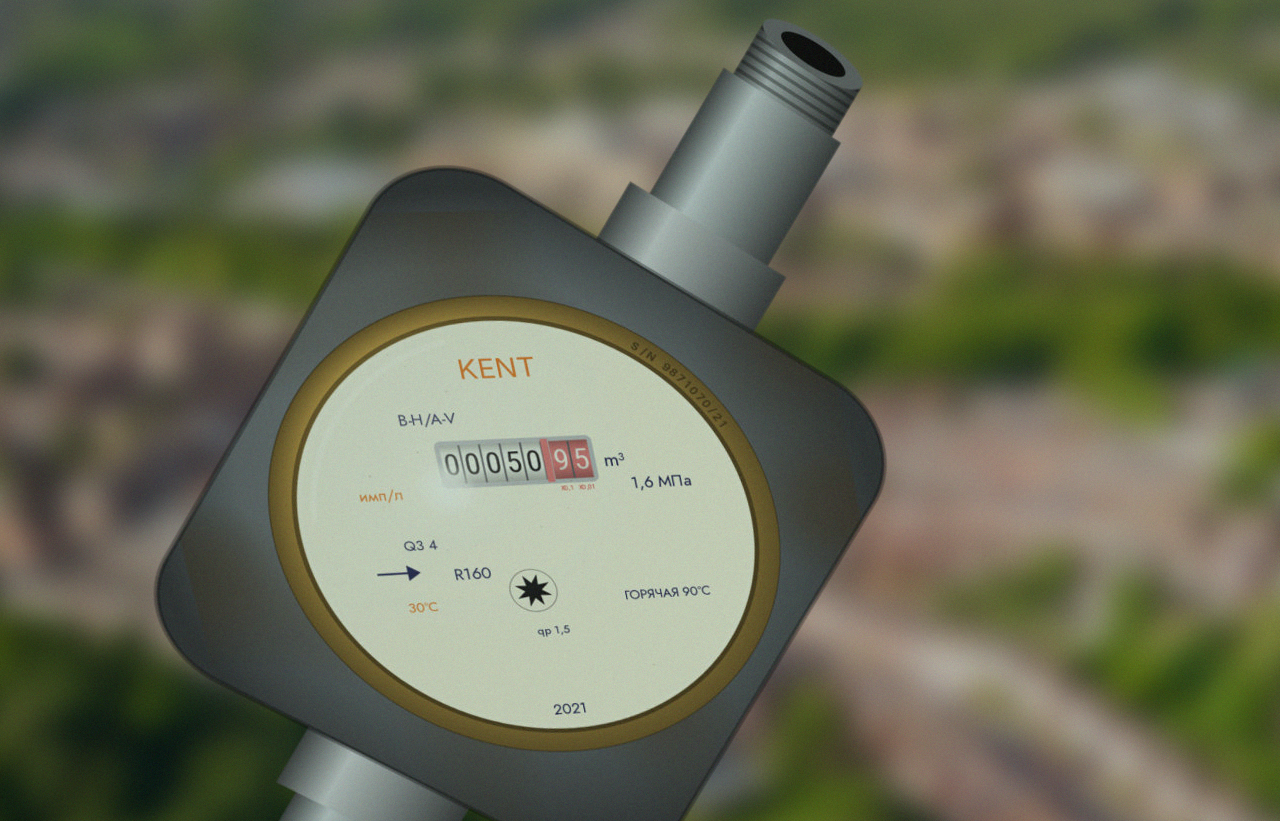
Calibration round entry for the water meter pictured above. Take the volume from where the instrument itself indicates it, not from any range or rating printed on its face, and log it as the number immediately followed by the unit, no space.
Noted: 50.95m³
